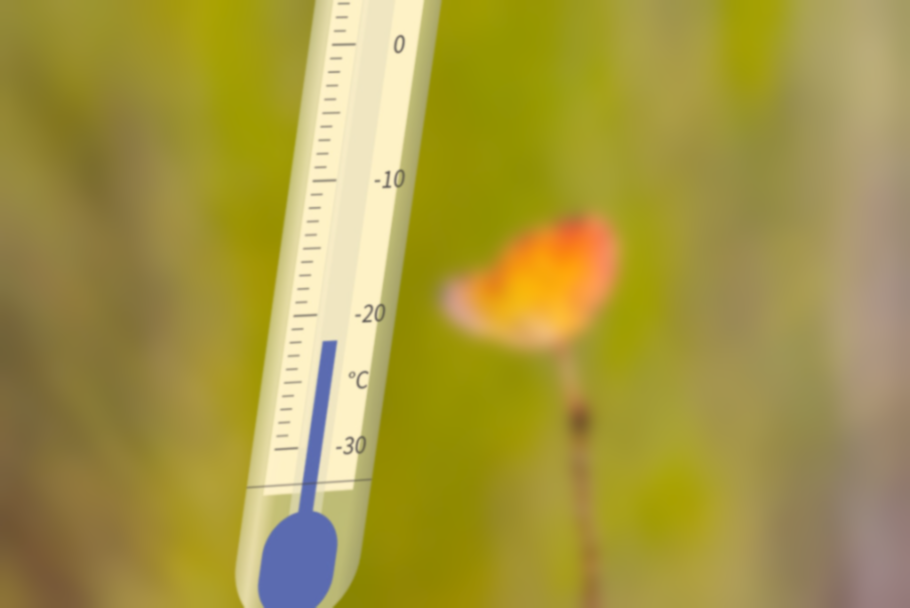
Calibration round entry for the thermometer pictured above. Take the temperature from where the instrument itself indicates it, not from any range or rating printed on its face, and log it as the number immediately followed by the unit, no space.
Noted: -22°C
